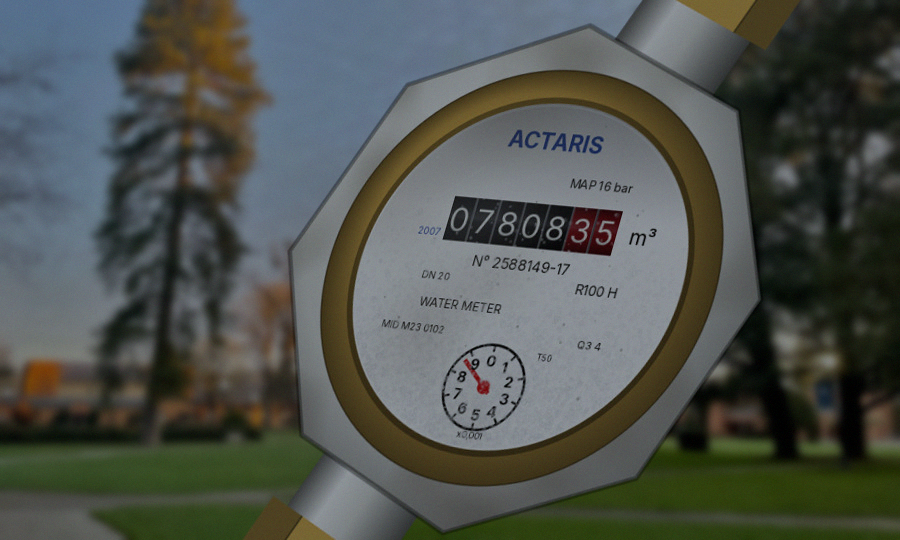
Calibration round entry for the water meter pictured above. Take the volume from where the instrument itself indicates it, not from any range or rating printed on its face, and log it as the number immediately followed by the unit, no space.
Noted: 7808.358m³
